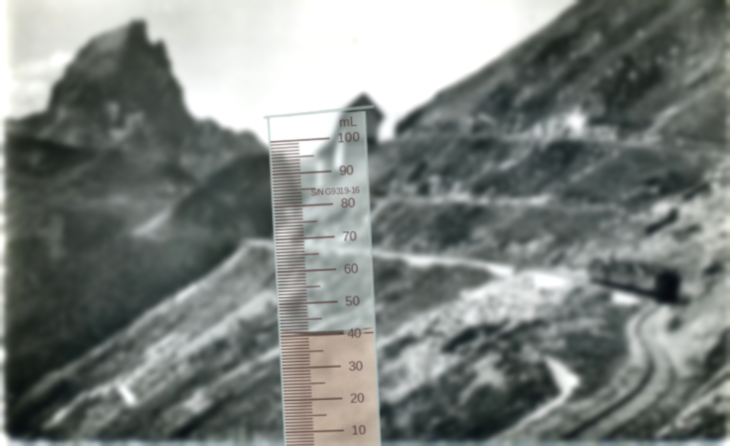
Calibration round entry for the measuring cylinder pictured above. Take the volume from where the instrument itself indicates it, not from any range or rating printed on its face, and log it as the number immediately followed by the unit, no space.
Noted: 40mL
